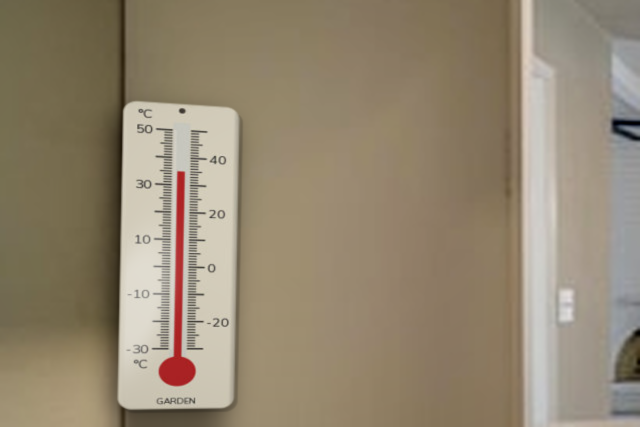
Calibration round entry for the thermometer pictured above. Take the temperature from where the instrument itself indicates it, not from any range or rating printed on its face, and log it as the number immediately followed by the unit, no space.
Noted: 35°C
